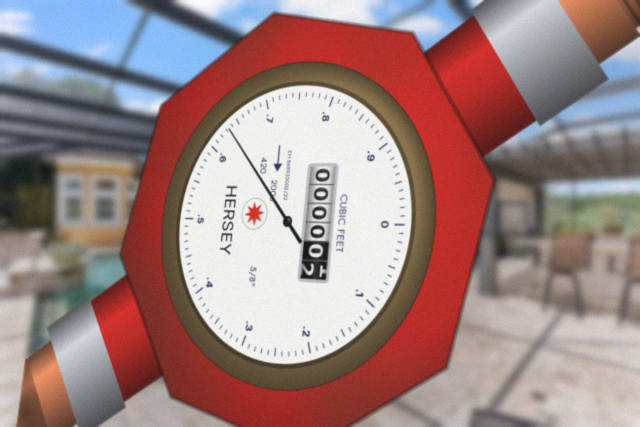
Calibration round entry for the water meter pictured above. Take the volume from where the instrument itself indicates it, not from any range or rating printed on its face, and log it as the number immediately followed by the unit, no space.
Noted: 1.63ft³
